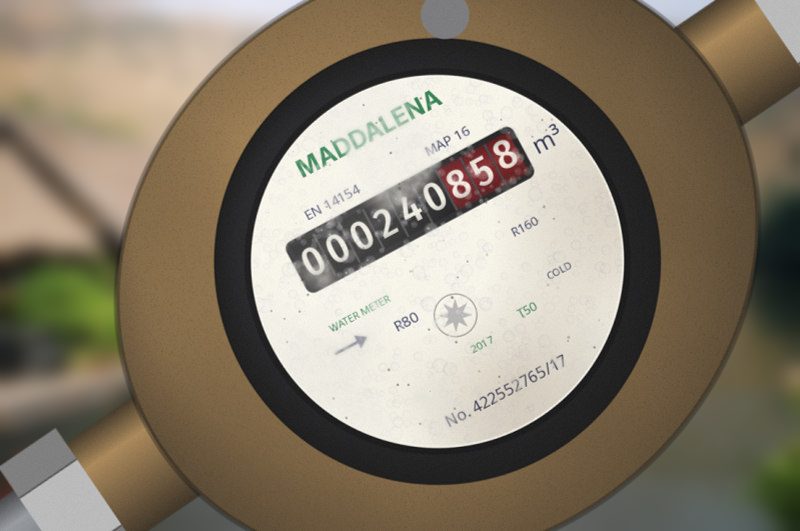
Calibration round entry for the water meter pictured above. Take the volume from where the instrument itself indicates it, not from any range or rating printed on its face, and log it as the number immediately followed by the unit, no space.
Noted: 240.858m³
